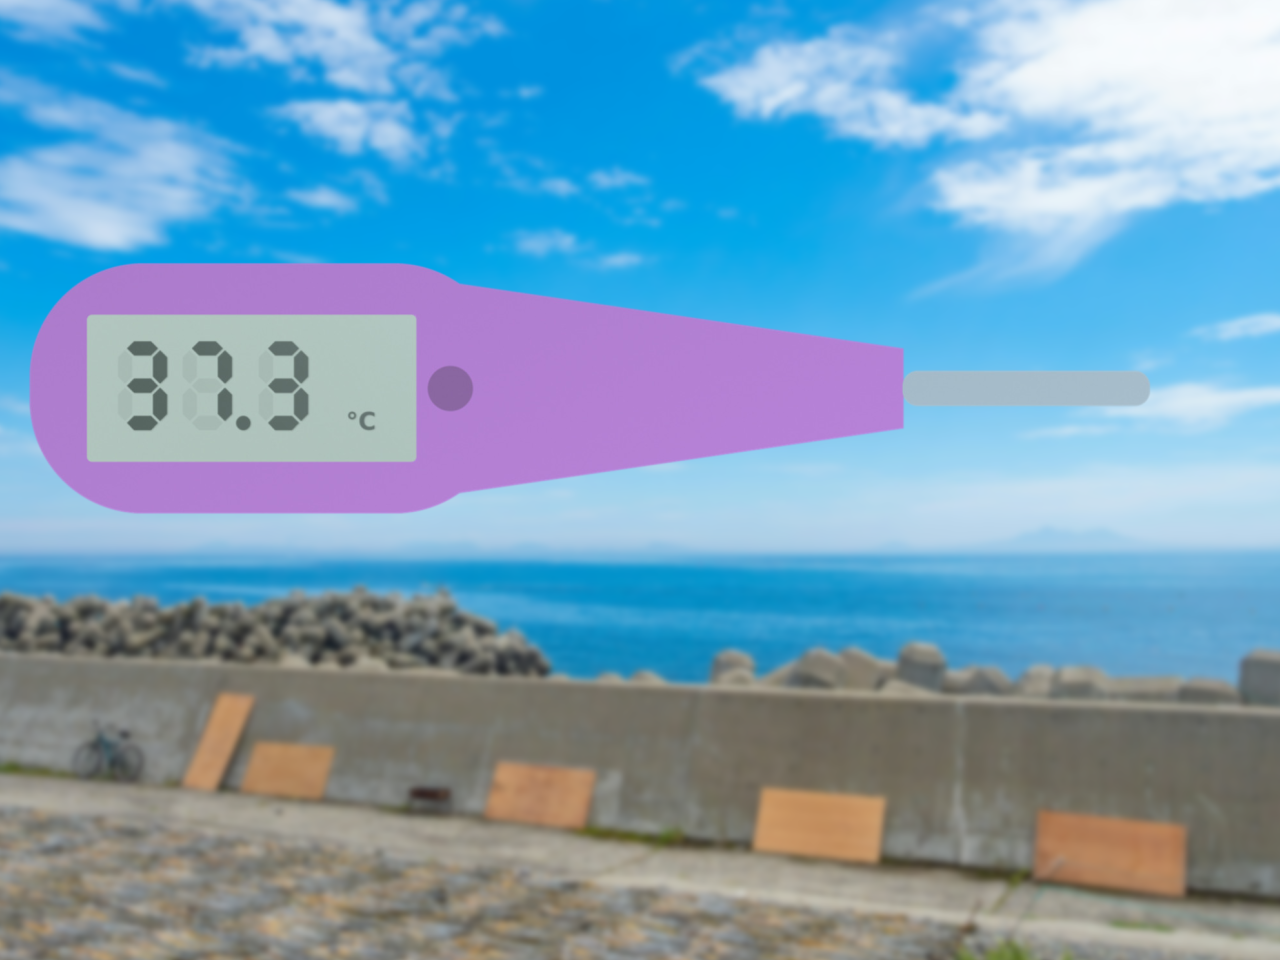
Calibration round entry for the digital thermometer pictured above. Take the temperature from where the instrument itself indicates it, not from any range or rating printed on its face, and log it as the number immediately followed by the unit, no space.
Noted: 37.3°C
